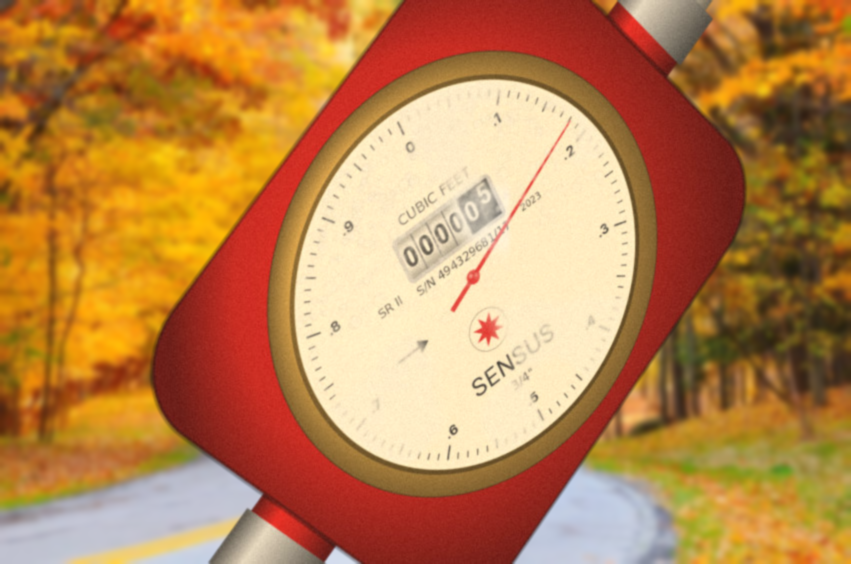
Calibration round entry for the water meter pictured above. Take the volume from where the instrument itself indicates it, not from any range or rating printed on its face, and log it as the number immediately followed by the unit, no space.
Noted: 5.18ft³
